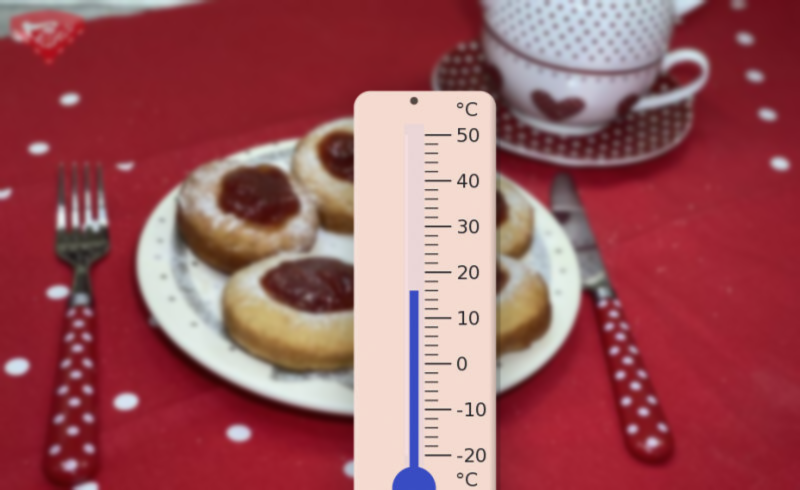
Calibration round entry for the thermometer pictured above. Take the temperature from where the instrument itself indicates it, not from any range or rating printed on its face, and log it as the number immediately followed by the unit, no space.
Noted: 16°C
